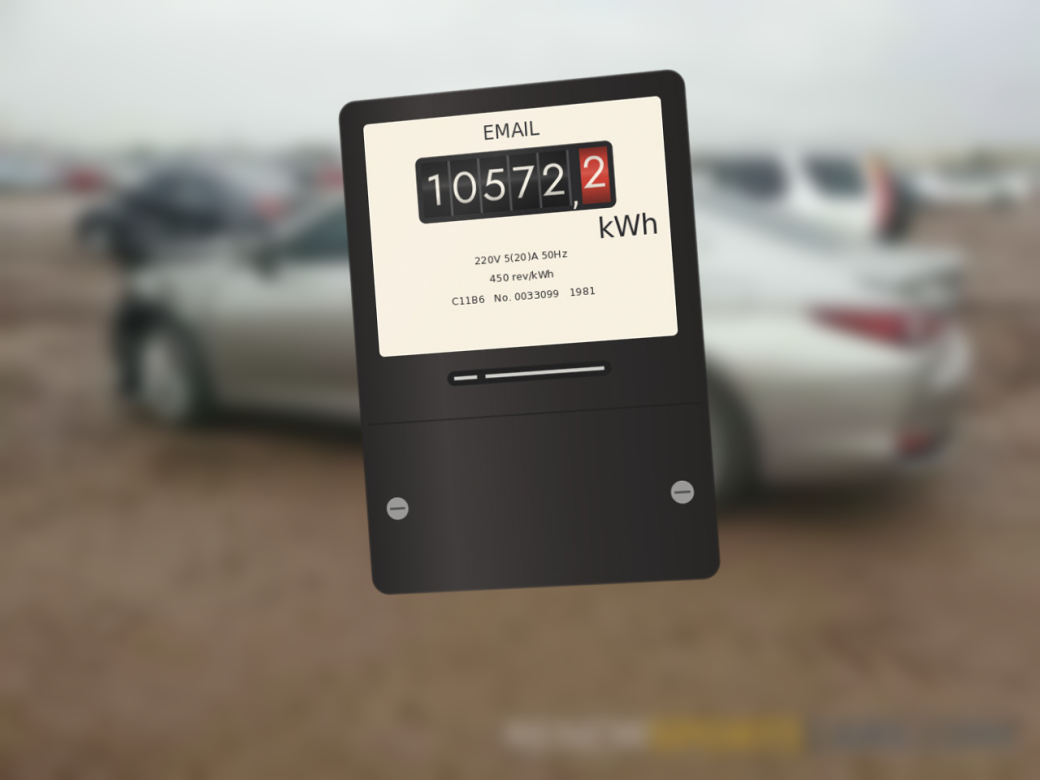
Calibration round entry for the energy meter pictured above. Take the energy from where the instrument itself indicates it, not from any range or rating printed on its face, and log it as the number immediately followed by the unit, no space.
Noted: 10572.2kWh
